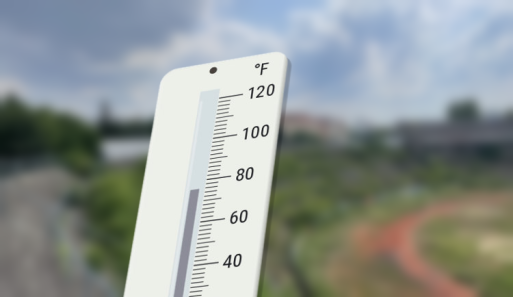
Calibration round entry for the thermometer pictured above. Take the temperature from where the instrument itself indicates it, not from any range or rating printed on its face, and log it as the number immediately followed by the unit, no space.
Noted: 76°F
